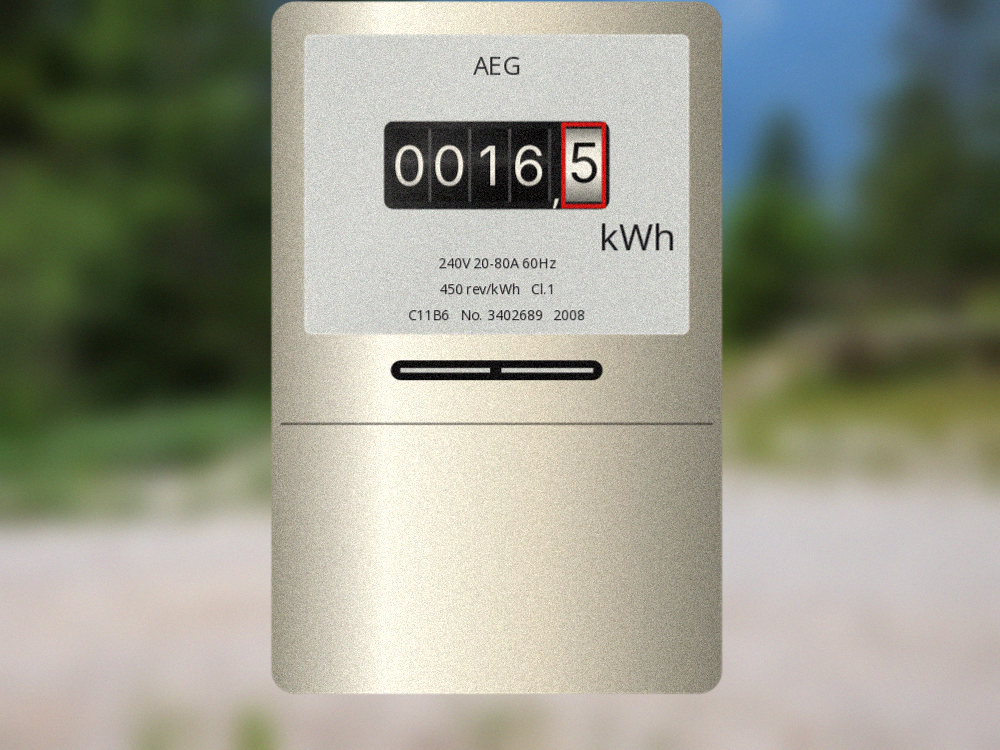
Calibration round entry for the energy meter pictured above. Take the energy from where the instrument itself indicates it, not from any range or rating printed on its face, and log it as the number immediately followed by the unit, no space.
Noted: 16.5kWh
